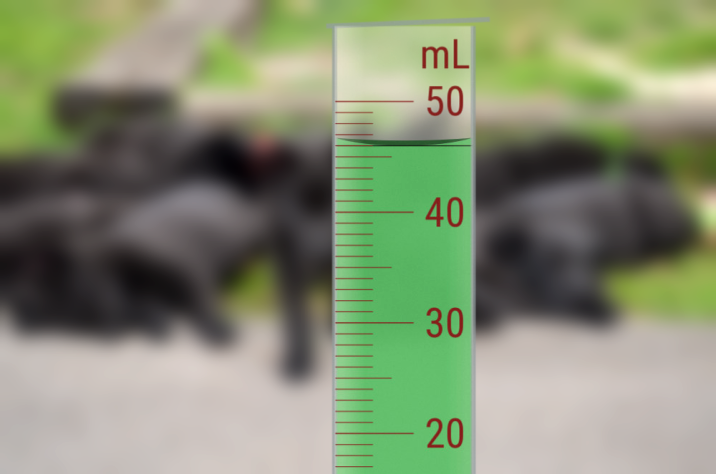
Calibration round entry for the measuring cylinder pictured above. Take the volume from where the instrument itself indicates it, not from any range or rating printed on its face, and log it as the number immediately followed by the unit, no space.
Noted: 46mL
